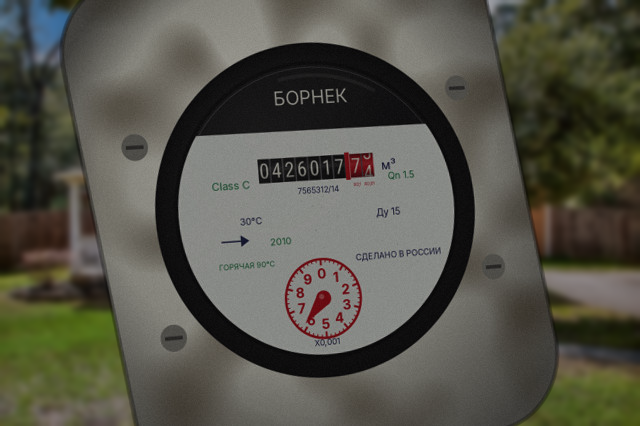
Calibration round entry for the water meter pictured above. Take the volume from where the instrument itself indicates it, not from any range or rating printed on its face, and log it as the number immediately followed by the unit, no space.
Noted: 426017.736m³
